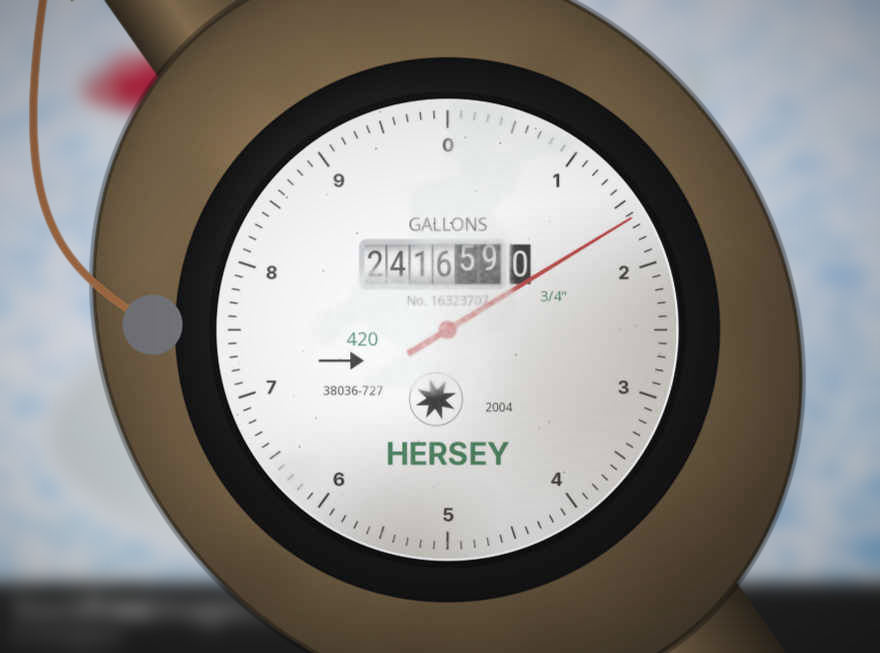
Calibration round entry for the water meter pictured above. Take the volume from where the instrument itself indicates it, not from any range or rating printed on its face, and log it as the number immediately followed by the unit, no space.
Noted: 2416591.6gal
